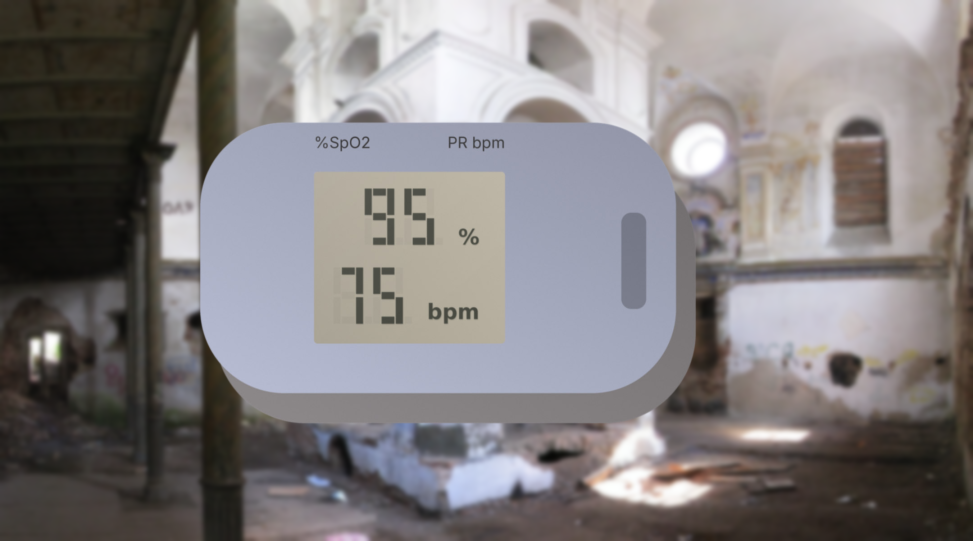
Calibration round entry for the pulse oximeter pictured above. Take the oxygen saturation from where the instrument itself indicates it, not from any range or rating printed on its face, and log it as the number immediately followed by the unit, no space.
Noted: 95%
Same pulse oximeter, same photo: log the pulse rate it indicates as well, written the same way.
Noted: 75bpm
